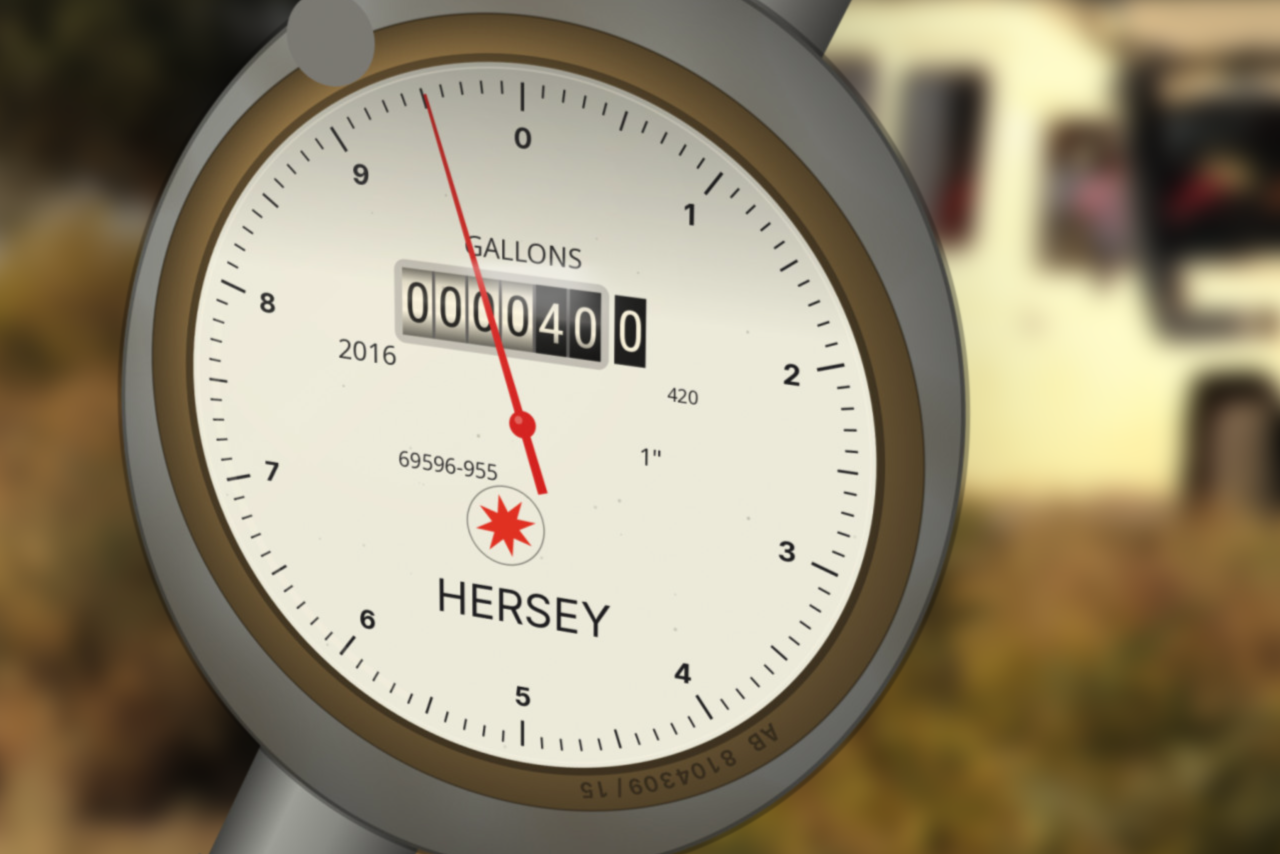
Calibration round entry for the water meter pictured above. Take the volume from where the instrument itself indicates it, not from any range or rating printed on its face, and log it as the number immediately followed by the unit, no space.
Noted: 399.5gal
